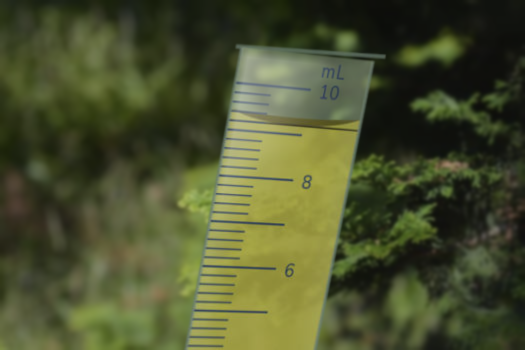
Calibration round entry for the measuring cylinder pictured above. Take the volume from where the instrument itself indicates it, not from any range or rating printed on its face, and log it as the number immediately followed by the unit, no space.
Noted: 9.2mL
